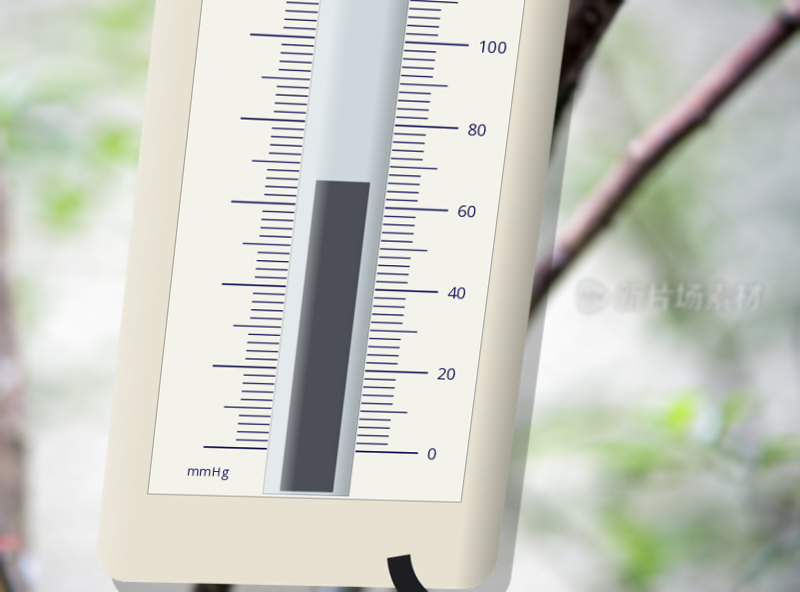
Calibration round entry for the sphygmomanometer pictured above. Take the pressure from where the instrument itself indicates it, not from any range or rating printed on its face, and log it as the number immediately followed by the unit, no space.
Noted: 66mmHg
